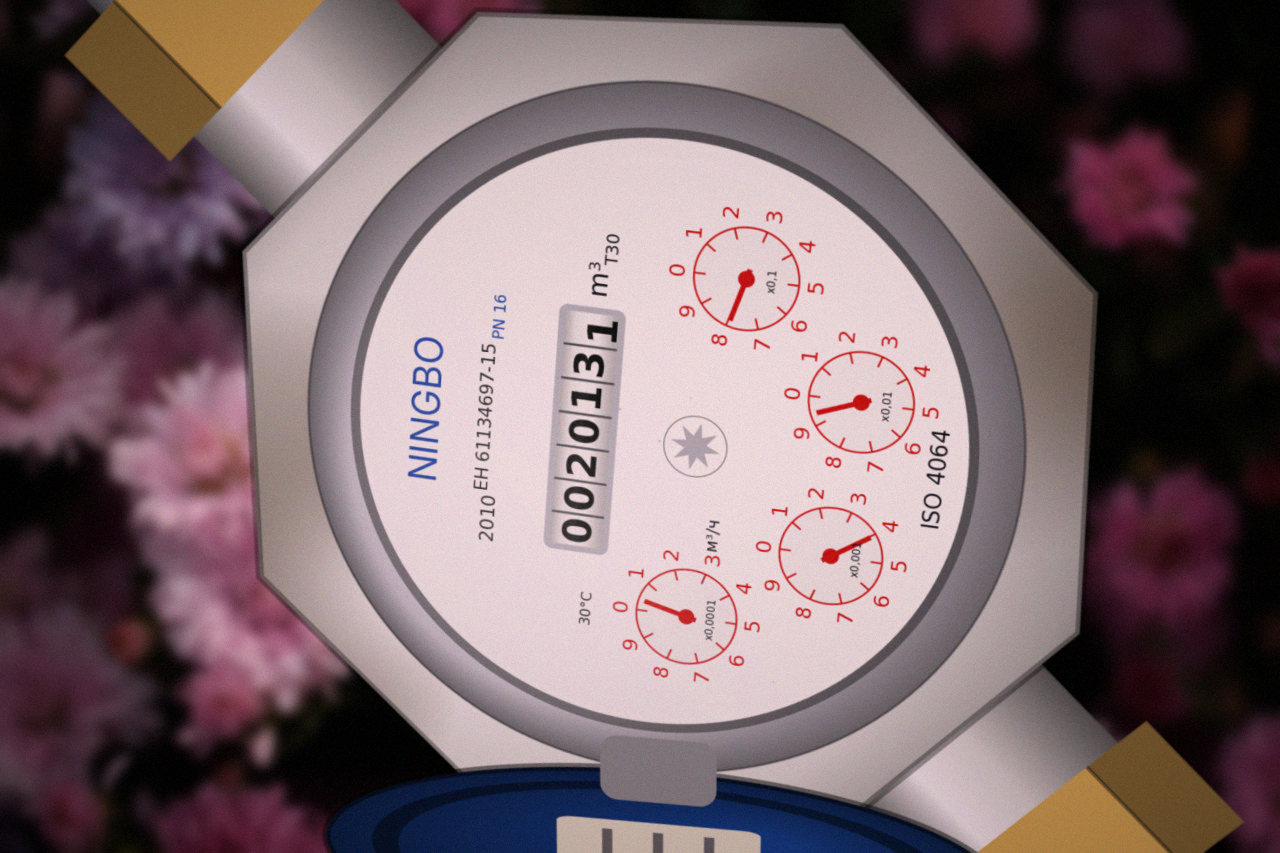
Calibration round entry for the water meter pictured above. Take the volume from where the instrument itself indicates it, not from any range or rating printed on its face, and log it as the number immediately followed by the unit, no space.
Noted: 20130.7940m³
